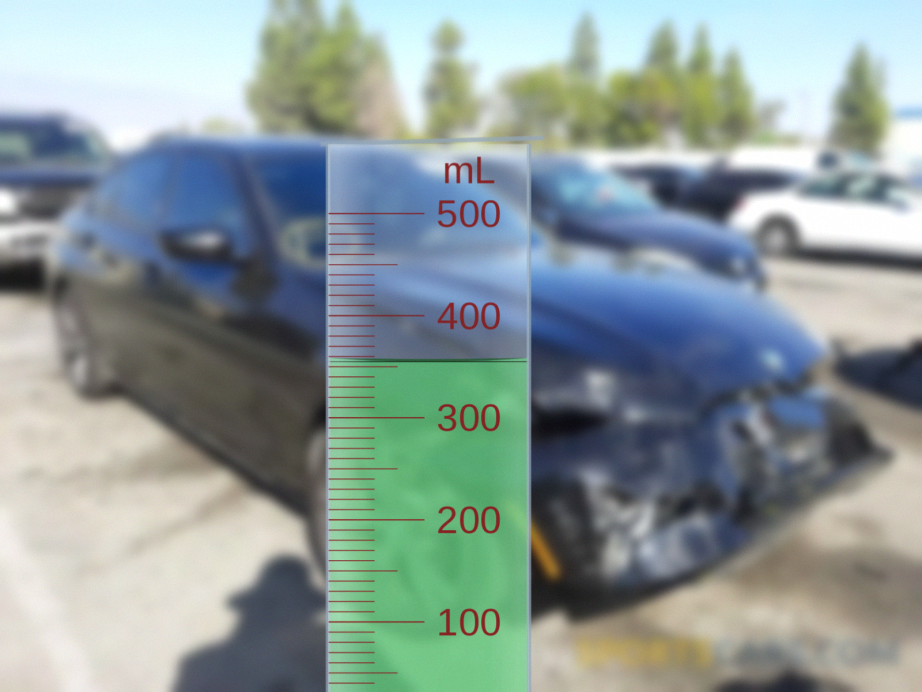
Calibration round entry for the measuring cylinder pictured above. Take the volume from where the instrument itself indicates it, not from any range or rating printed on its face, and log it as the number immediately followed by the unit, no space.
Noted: 355mL
